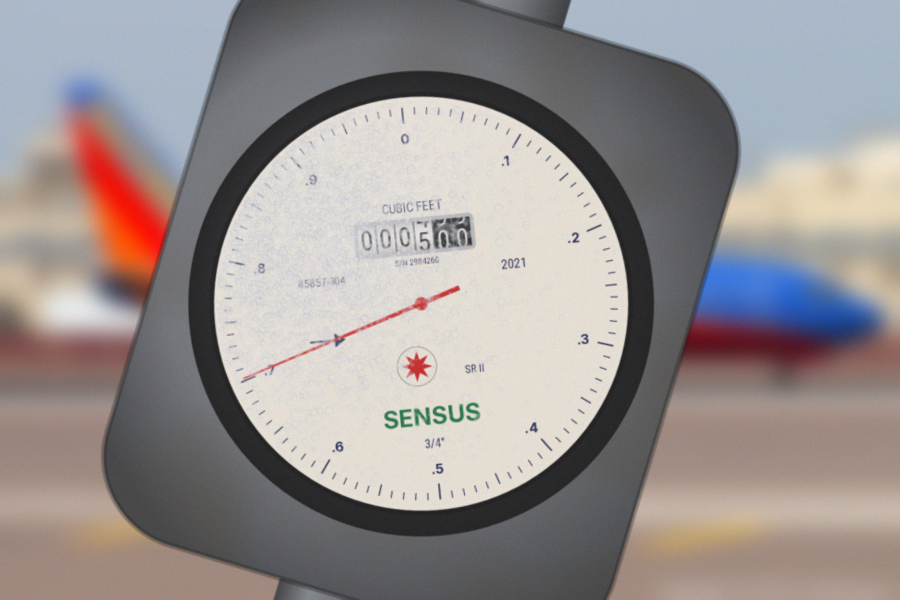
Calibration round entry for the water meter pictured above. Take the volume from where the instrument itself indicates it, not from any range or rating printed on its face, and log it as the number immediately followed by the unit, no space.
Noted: 499.70ft³
